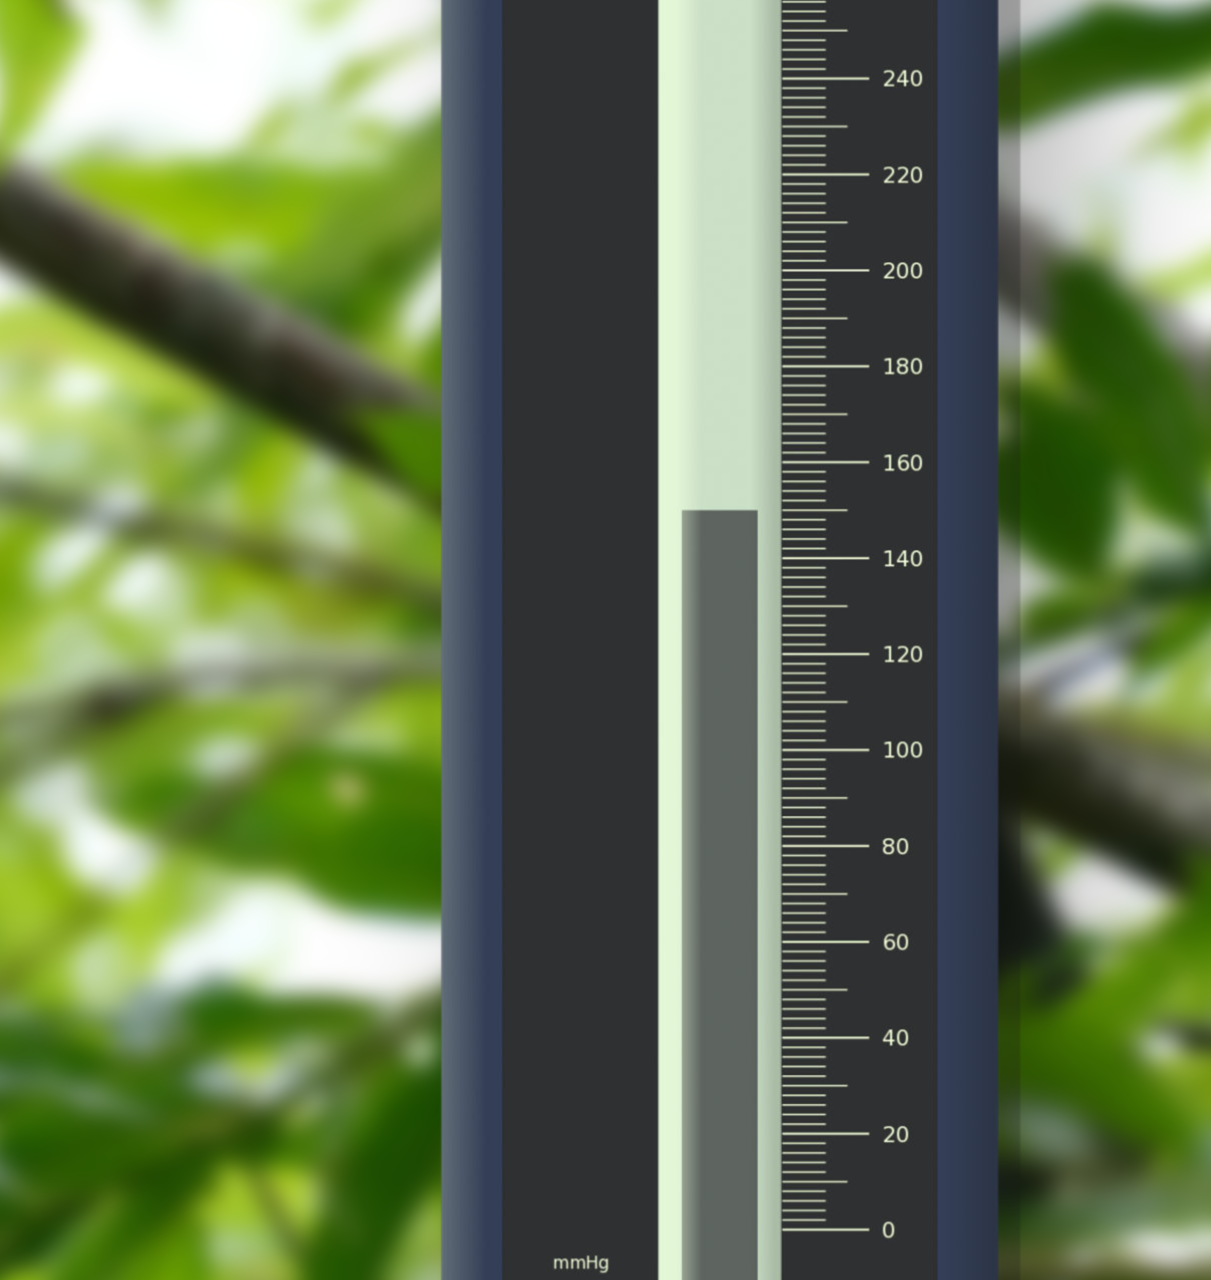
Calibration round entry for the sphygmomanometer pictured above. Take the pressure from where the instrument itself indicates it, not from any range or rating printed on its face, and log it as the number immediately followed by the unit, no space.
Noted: 150mmHg
